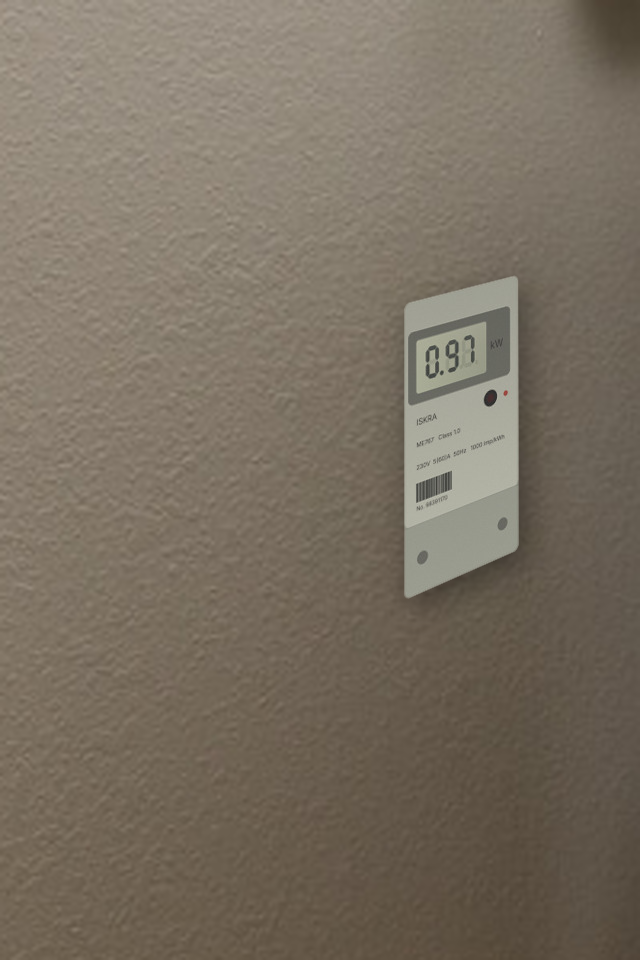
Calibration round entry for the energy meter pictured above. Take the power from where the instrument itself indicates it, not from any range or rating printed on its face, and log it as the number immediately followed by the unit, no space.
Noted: 0.97kW
